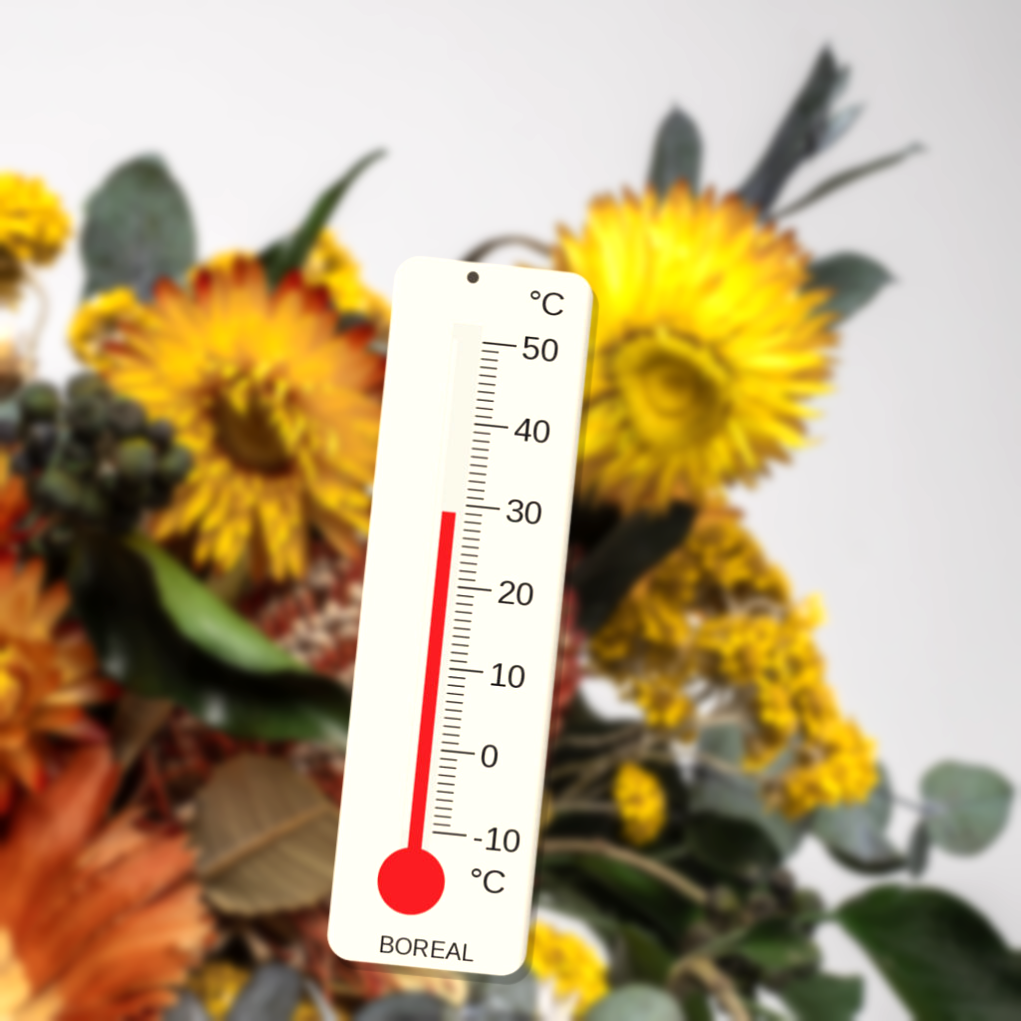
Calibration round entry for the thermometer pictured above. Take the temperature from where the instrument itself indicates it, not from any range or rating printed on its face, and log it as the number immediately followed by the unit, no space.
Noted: 29°C
